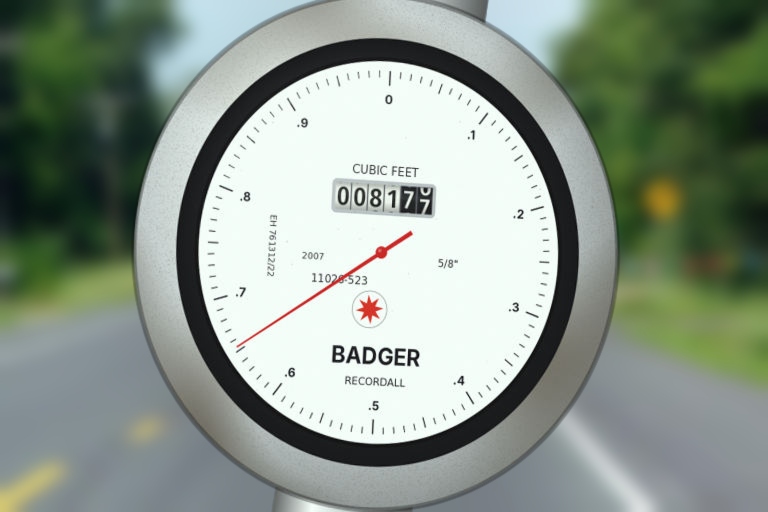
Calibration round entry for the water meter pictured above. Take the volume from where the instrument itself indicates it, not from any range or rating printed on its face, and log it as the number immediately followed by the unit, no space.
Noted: 8176.65ft³
